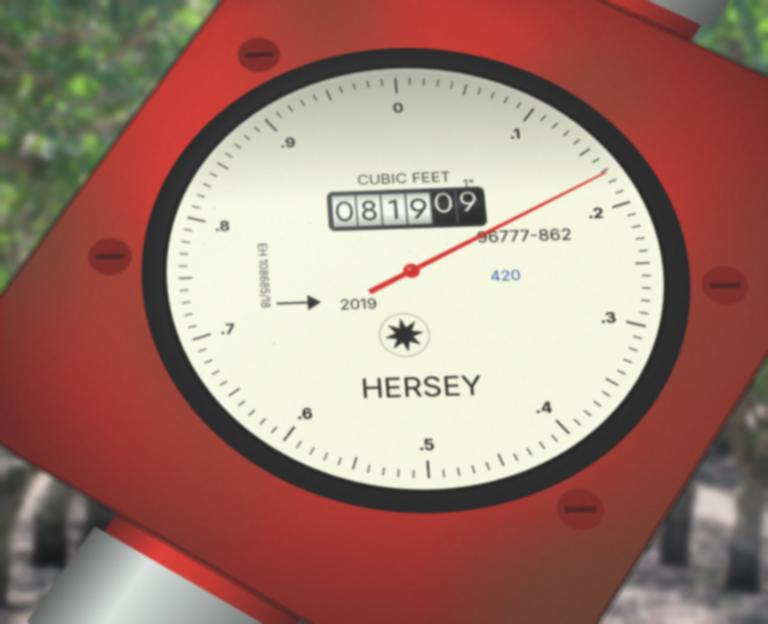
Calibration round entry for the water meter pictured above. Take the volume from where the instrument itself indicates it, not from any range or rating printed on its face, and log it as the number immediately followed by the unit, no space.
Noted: 81909.17ft³
